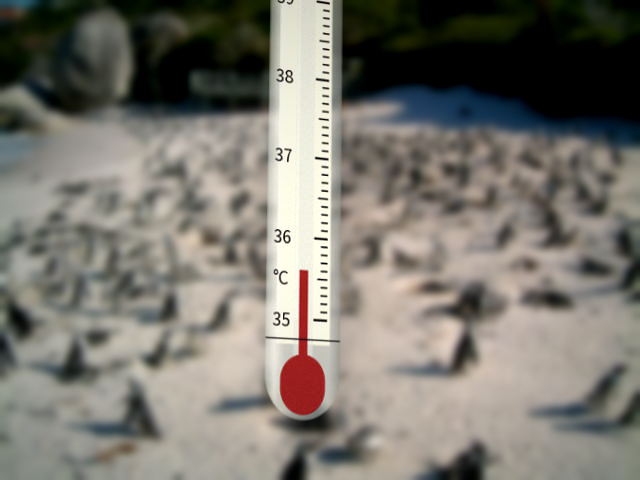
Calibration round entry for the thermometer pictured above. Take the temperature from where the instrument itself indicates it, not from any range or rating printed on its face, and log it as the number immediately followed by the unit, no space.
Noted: 35.6°C
